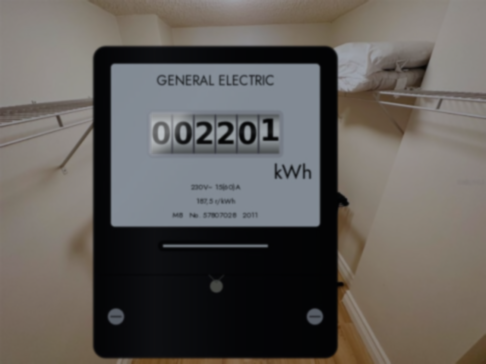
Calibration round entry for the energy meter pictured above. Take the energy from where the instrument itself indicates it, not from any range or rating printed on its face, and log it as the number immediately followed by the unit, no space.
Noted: 2201kWh
